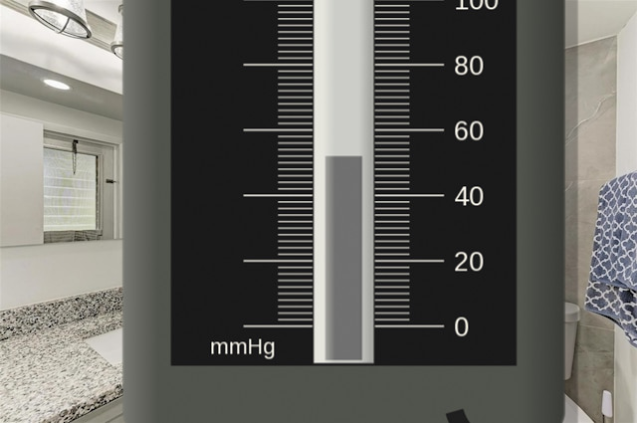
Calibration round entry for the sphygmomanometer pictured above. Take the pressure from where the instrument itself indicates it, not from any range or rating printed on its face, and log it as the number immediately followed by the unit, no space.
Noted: 52mmHg
